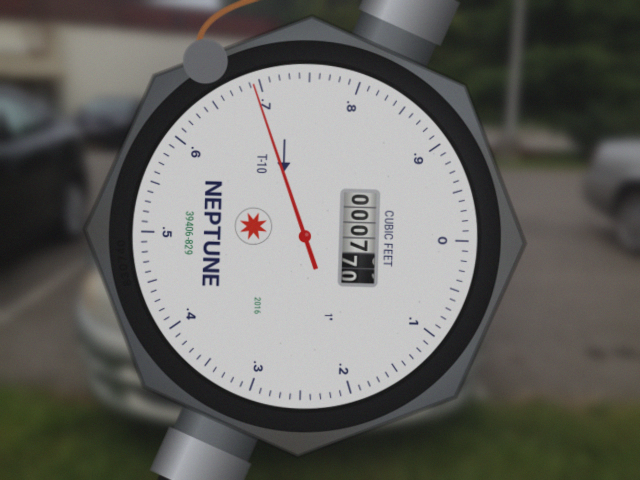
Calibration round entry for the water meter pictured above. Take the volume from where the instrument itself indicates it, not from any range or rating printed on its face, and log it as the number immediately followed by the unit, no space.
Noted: 769.69ft³
